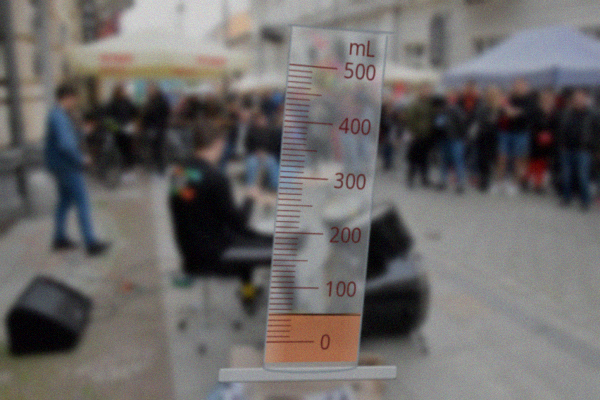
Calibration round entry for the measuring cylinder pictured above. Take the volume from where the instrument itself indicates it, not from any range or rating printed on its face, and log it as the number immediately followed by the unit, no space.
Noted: 50mL
